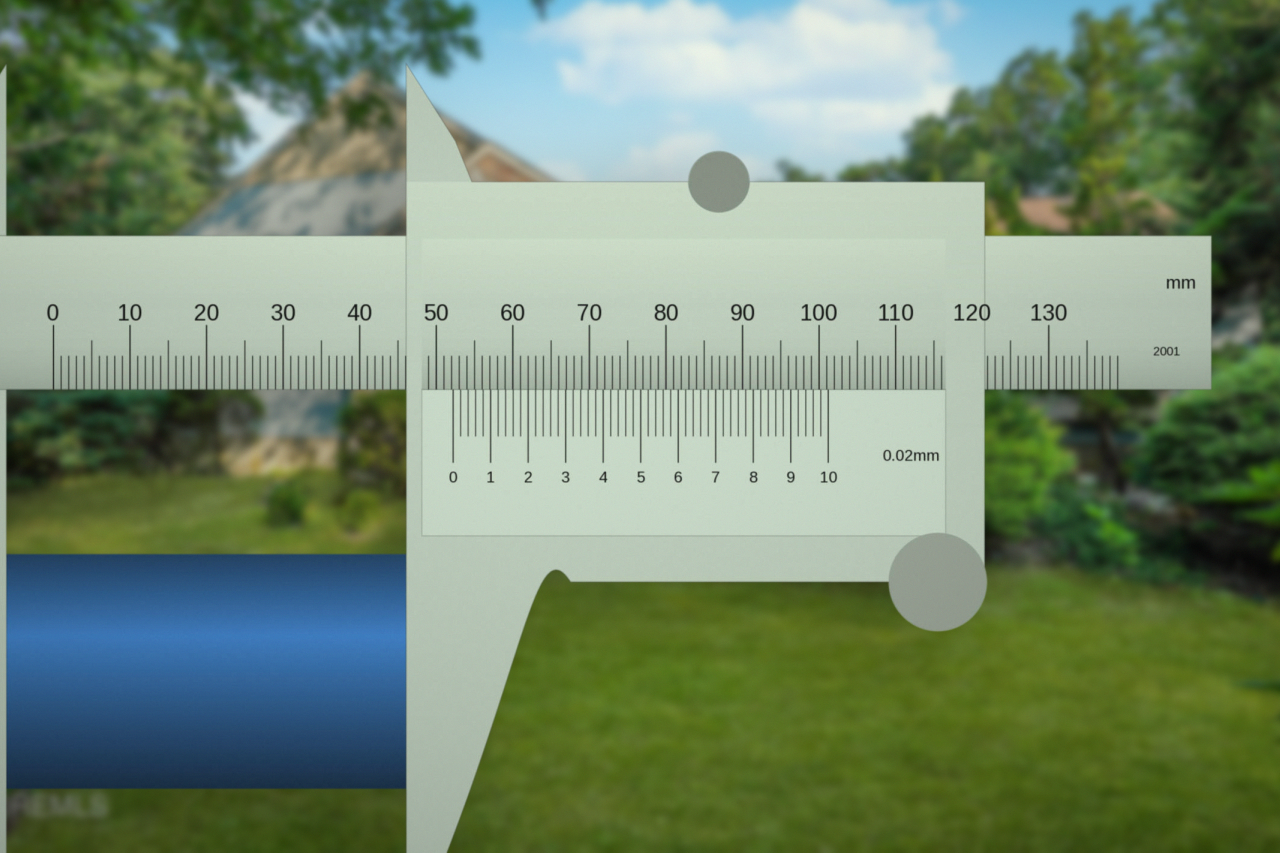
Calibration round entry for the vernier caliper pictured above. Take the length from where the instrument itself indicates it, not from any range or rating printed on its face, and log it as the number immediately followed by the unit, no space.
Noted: 52.2mm
